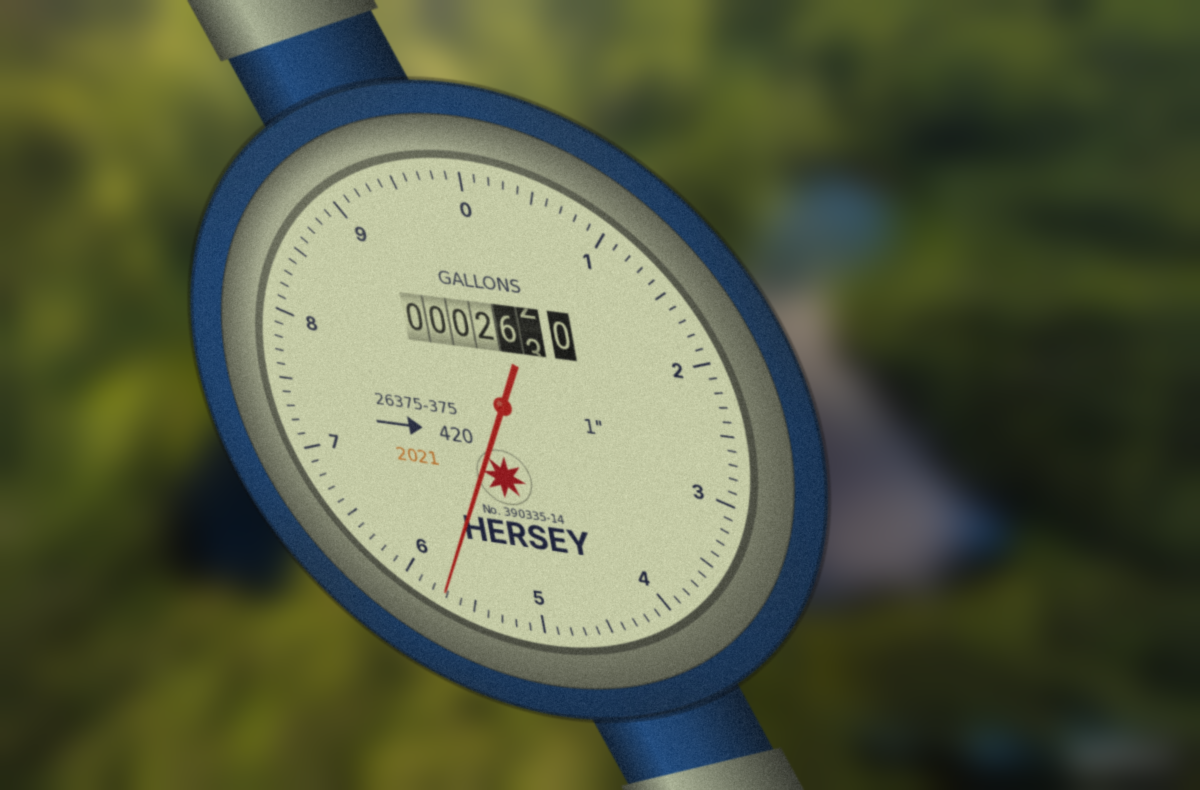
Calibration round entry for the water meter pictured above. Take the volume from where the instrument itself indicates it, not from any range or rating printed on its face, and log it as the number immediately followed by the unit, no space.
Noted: 2625.7gal
